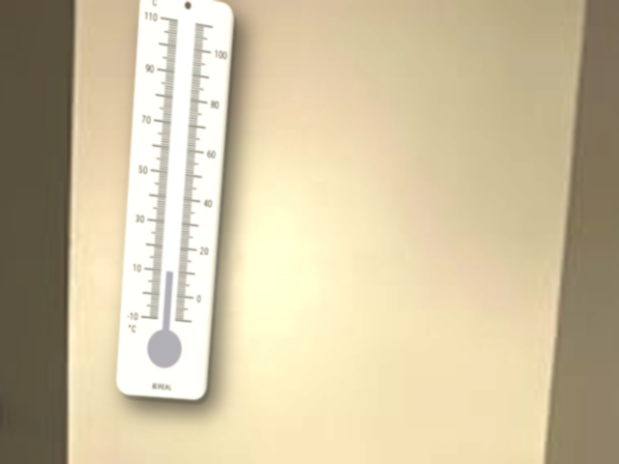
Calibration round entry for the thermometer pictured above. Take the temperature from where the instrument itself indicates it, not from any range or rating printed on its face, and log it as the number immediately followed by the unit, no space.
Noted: 10°C
